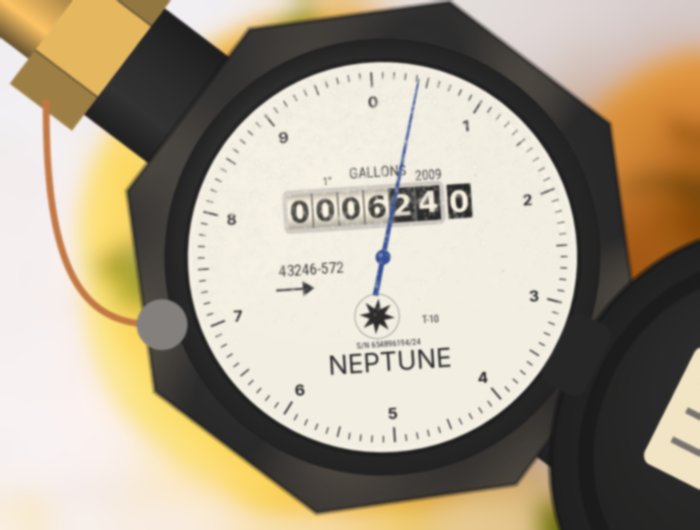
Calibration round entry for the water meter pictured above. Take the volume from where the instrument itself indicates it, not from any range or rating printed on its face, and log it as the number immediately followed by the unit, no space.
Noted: 6240.4gal
